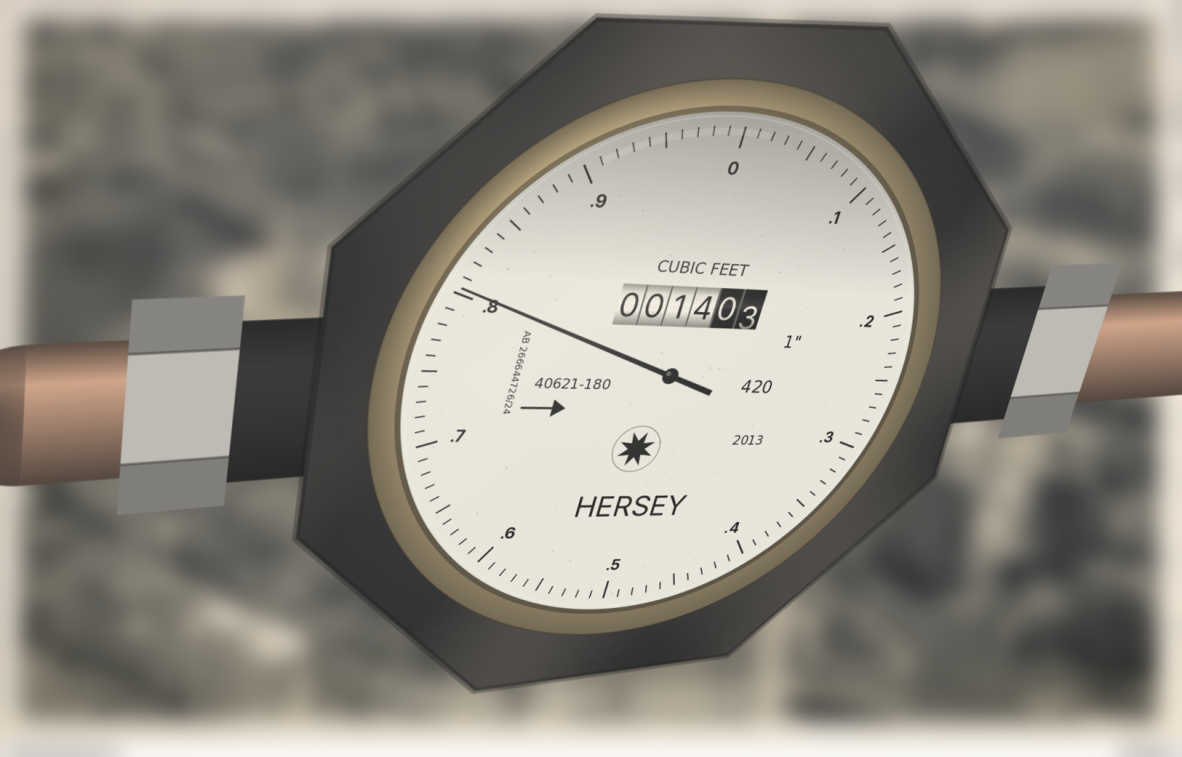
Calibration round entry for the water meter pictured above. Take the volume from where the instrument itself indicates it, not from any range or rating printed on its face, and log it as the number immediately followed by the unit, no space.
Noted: 1402.80ft³
